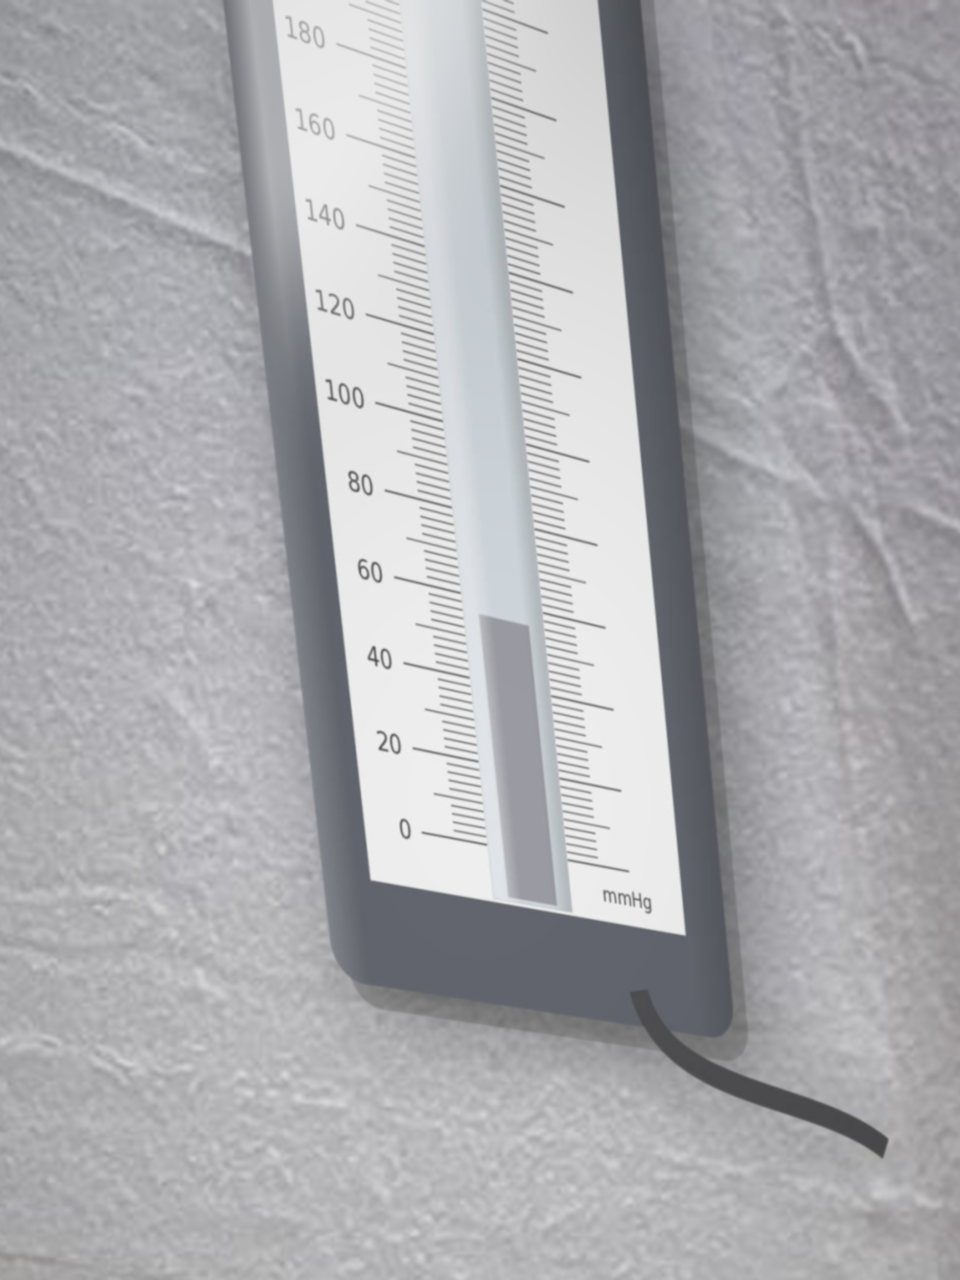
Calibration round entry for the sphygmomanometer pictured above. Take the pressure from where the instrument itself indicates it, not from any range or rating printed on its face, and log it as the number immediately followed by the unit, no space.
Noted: 56mmHg
